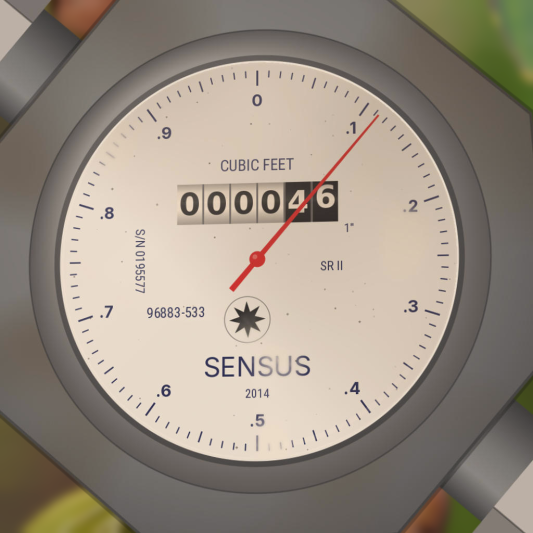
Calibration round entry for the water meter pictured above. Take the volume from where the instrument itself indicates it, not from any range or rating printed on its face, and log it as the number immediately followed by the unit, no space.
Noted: 46.11ft³
